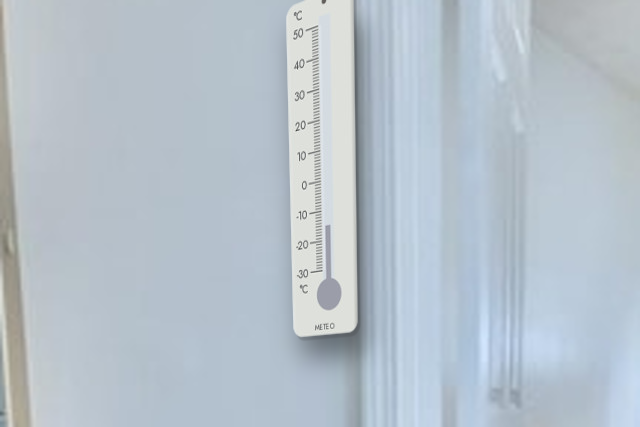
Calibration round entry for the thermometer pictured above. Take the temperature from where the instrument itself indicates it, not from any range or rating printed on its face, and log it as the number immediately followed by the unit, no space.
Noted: -15°C
